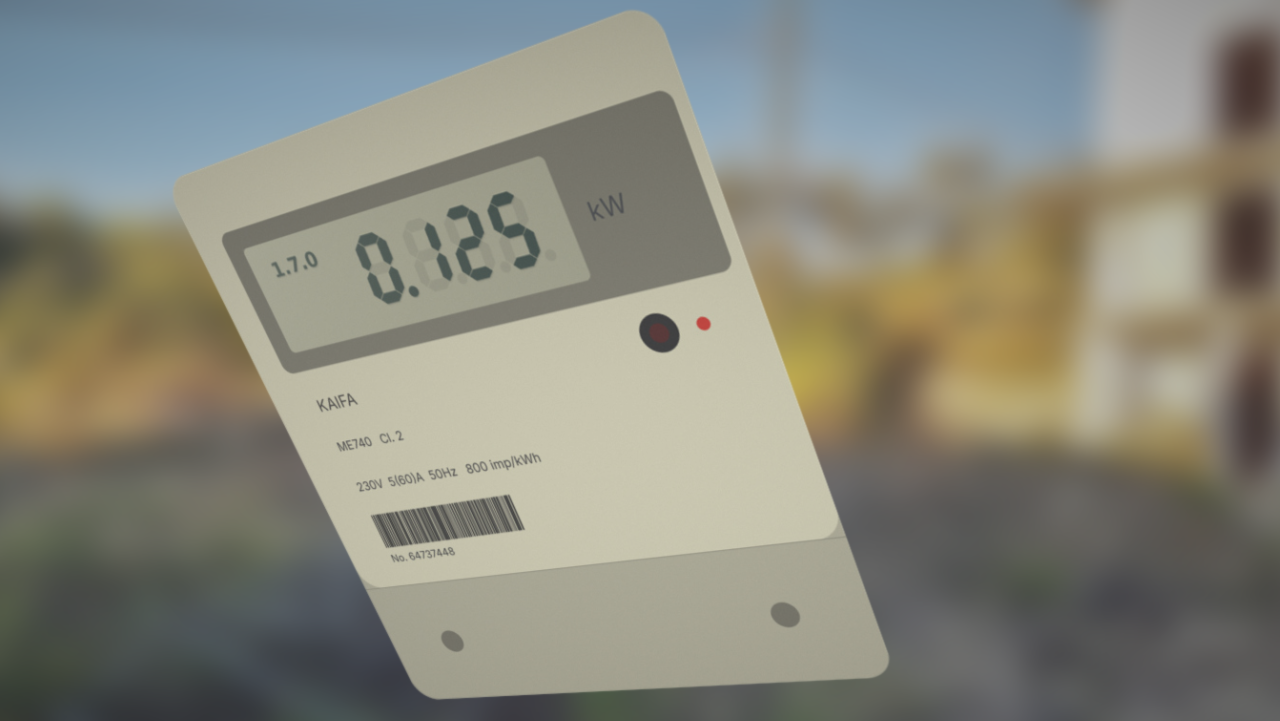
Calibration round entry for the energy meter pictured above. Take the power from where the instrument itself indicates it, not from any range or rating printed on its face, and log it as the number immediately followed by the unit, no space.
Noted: 0.125kW
